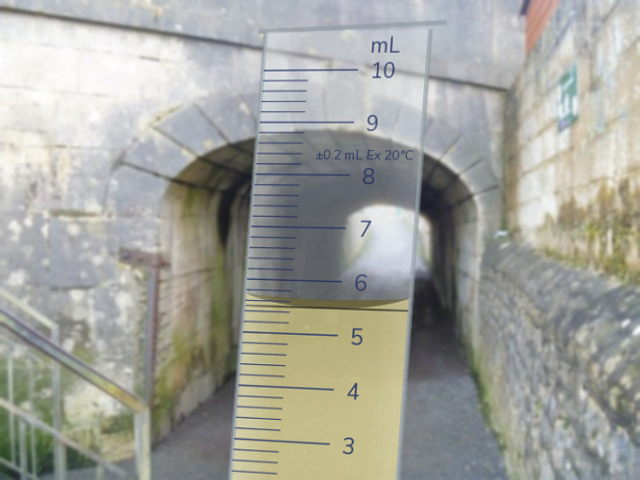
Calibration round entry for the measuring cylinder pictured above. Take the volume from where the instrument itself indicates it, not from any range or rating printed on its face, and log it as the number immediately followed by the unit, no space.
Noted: 5.5mL
